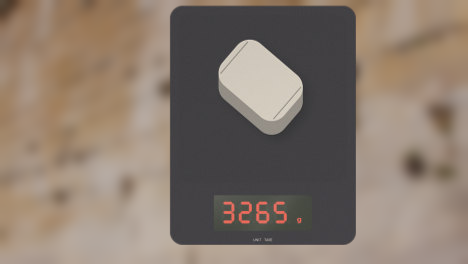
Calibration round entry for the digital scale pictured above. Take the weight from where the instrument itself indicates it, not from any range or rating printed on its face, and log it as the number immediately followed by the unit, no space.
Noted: 3265g
